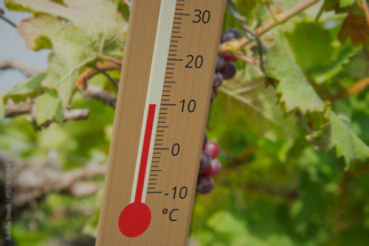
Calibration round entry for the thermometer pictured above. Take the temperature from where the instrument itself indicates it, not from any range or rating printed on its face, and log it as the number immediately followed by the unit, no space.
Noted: 10°C
